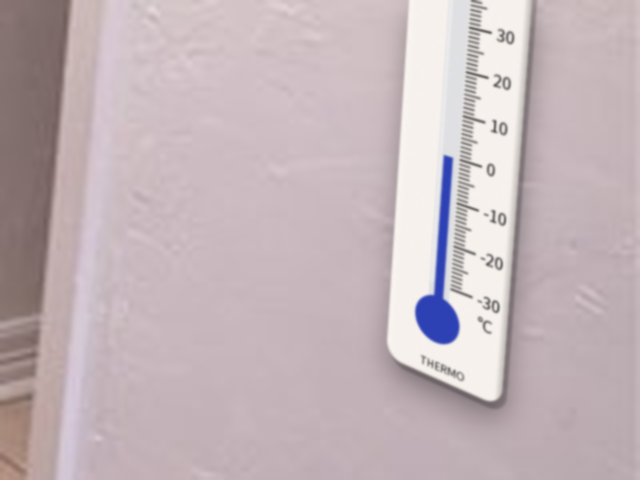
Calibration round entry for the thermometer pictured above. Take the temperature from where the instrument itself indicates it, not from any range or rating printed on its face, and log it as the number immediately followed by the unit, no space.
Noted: 0°C
